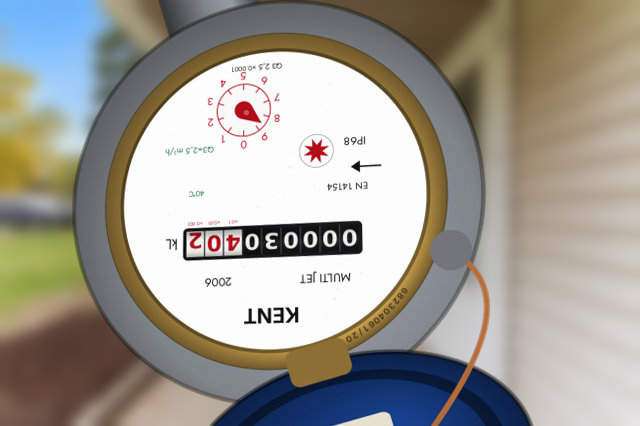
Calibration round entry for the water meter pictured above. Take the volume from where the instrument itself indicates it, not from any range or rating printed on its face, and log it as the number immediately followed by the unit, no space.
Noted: 30.4018kL
